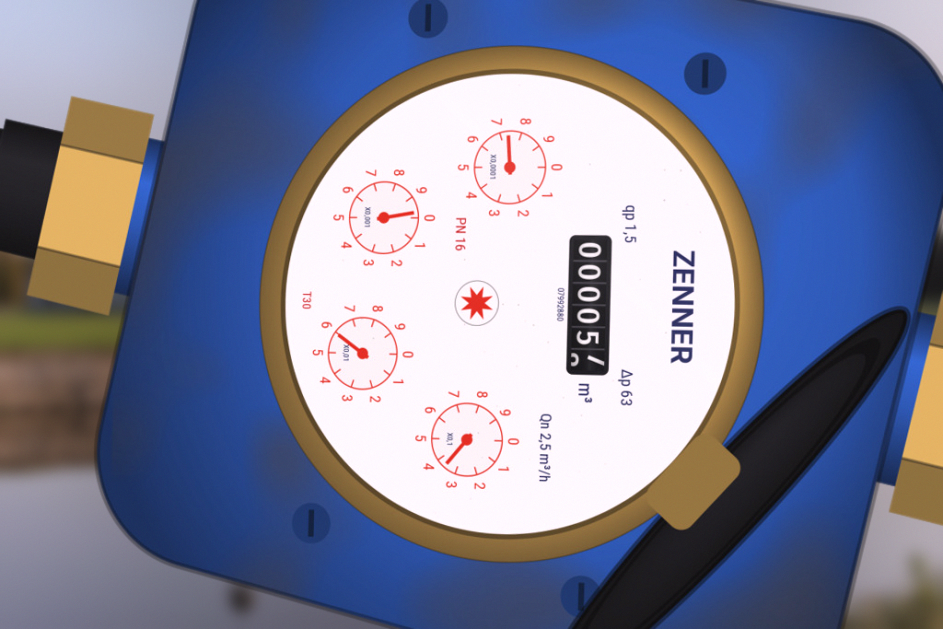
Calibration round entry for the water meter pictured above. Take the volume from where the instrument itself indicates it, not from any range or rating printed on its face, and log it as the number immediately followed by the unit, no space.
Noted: 57.3597m³
